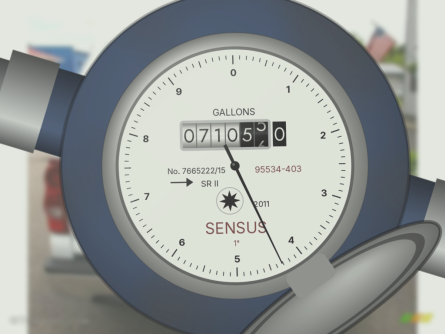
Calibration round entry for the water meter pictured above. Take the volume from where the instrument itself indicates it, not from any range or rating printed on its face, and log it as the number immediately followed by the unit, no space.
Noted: 710554.3gal
